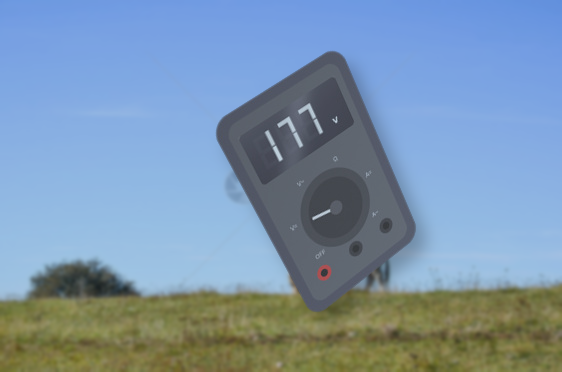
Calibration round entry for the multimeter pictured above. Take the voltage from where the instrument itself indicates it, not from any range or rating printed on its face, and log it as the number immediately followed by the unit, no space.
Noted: 177V
